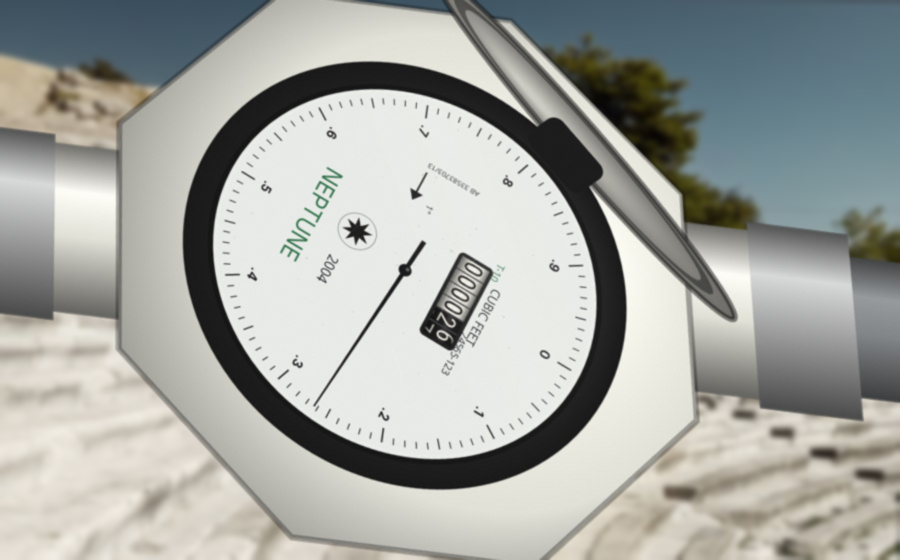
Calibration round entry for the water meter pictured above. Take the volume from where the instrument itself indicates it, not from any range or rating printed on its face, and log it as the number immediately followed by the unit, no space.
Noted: 26.26ft³
